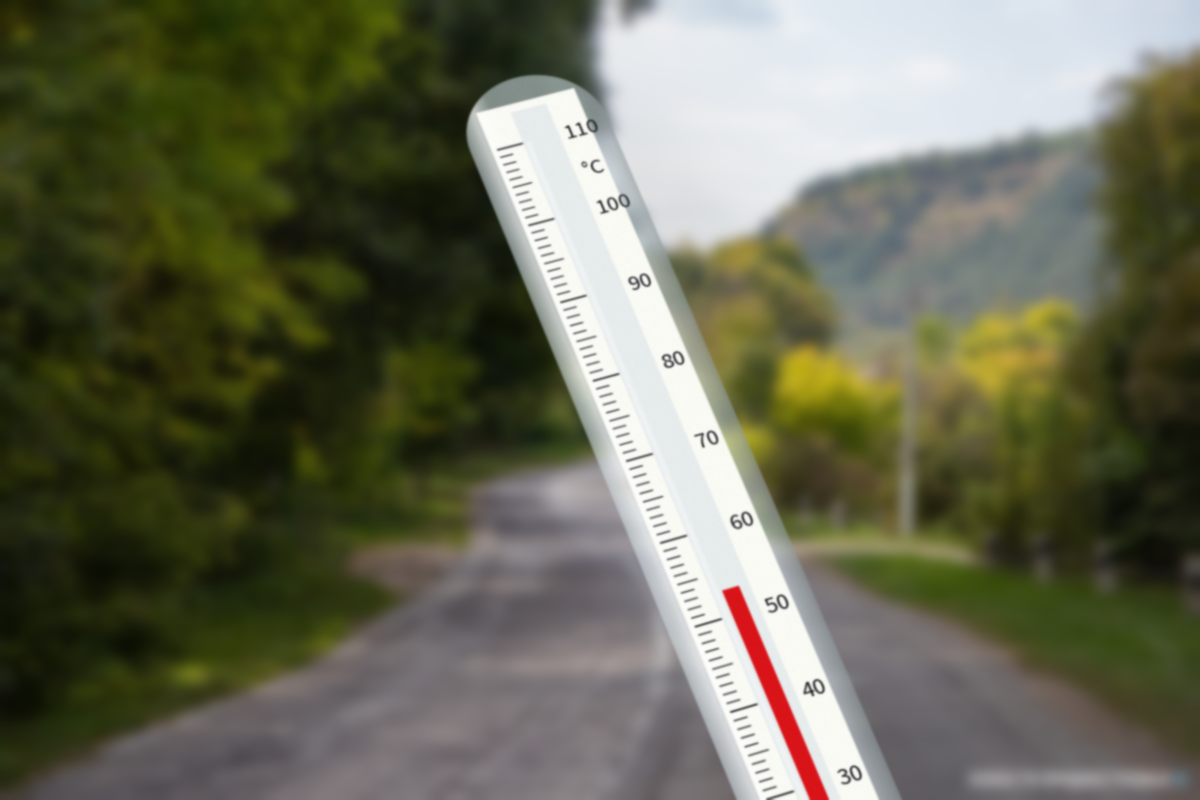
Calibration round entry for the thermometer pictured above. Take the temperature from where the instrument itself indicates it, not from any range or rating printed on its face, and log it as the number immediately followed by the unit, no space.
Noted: 53°C
